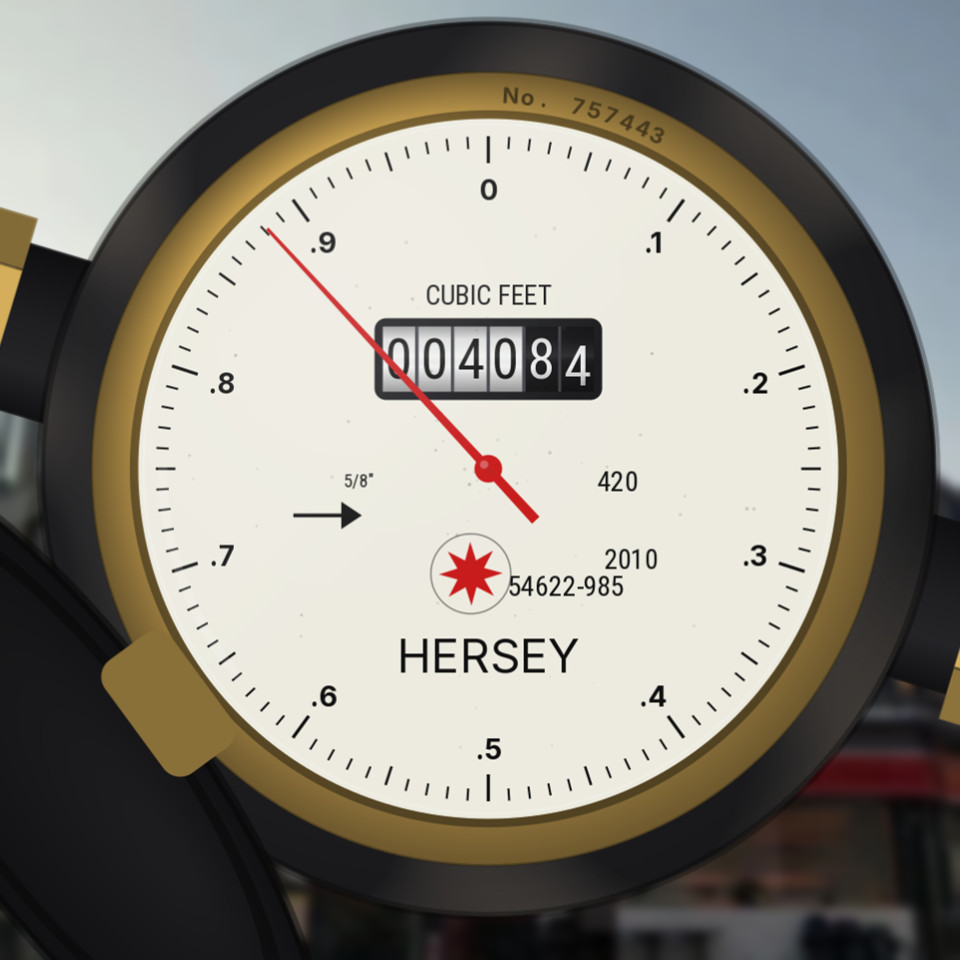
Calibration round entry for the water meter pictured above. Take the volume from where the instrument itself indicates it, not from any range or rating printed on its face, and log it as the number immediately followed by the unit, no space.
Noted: 4083.88ft³
